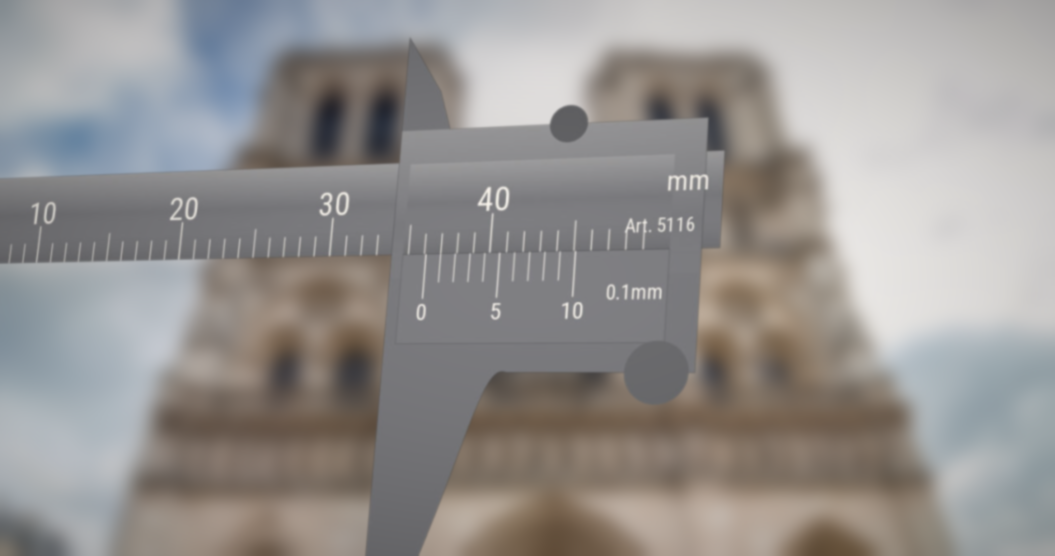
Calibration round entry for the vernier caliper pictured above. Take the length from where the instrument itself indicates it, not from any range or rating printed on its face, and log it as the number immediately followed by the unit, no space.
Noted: 36.1mm
